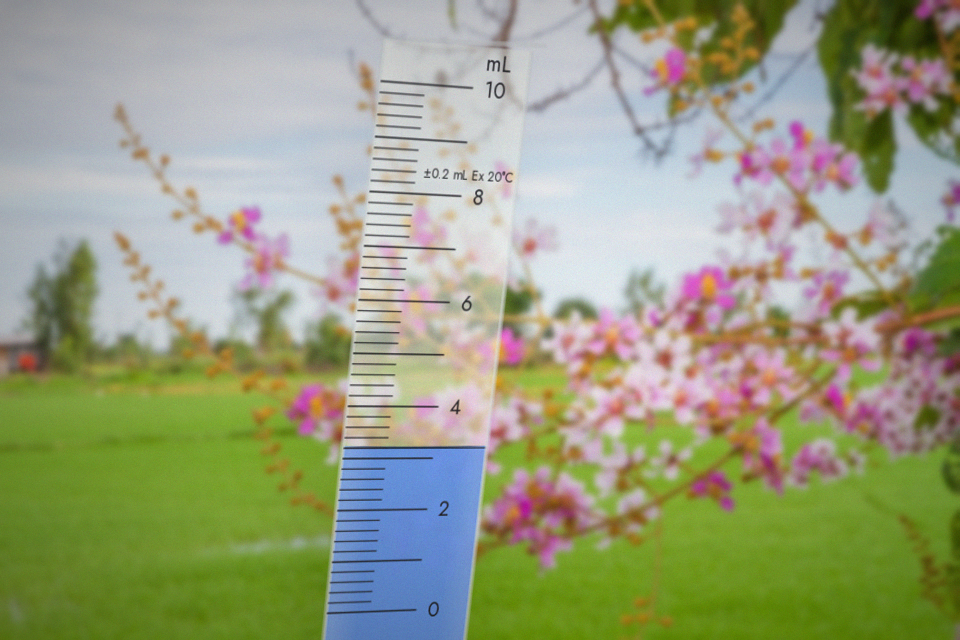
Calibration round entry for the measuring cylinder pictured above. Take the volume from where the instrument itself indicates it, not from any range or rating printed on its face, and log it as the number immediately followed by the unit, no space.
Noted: 3.2mL
